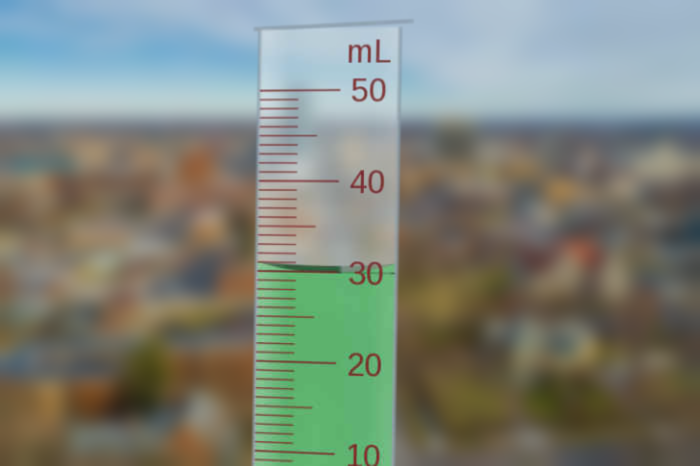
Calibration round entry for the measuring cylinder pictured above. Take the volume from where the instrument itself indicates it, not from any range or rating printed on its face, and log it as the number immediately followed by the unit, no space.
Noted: 30mL
